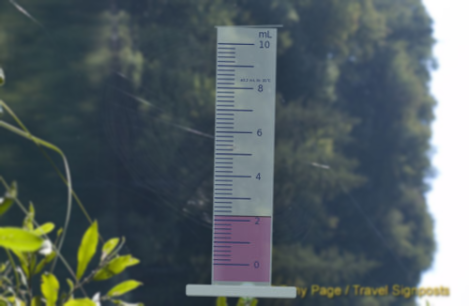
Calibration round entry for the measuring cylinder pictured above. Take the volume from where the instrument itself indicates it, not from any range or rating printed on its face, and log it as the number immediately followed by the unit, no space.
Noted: 2.2mL
